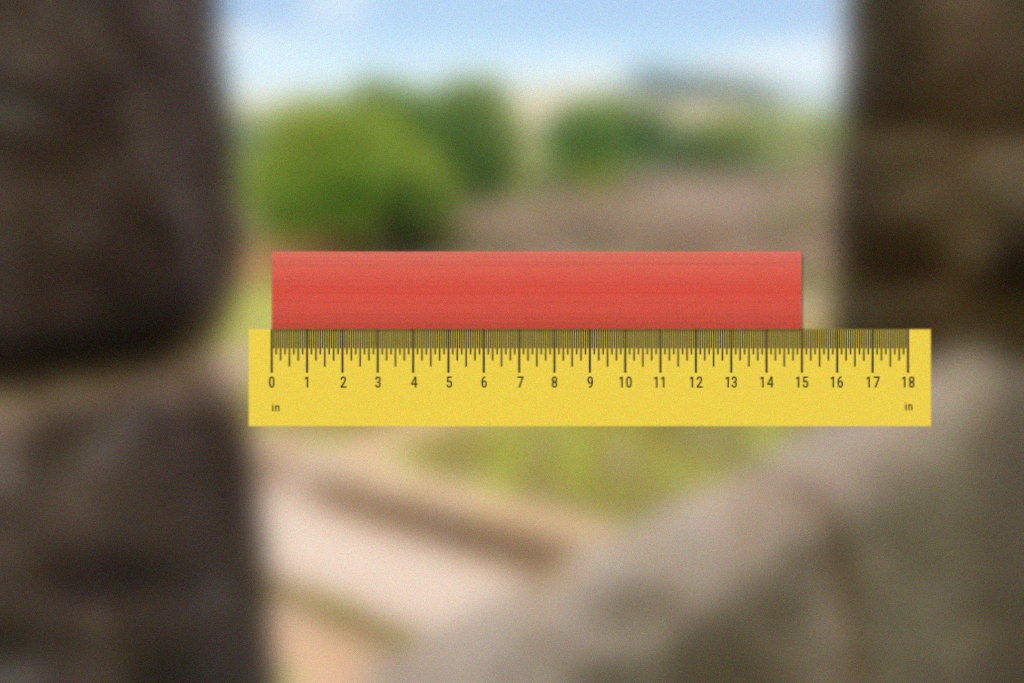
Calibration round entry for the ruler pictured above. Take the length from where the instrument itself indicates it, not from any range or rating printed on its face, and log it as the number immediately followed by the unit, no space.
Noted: 15in
